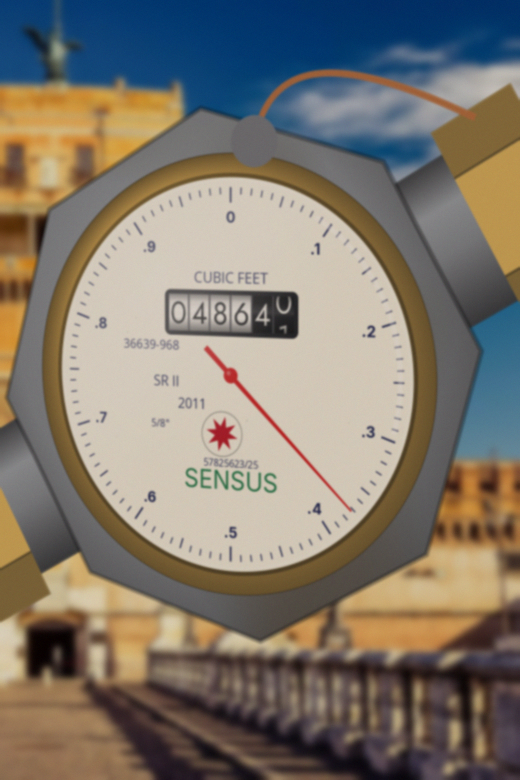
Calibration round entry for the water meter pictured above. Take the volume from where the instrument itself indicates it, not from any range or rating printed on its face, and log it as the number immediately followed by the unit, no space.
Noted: 48640.37ft³
